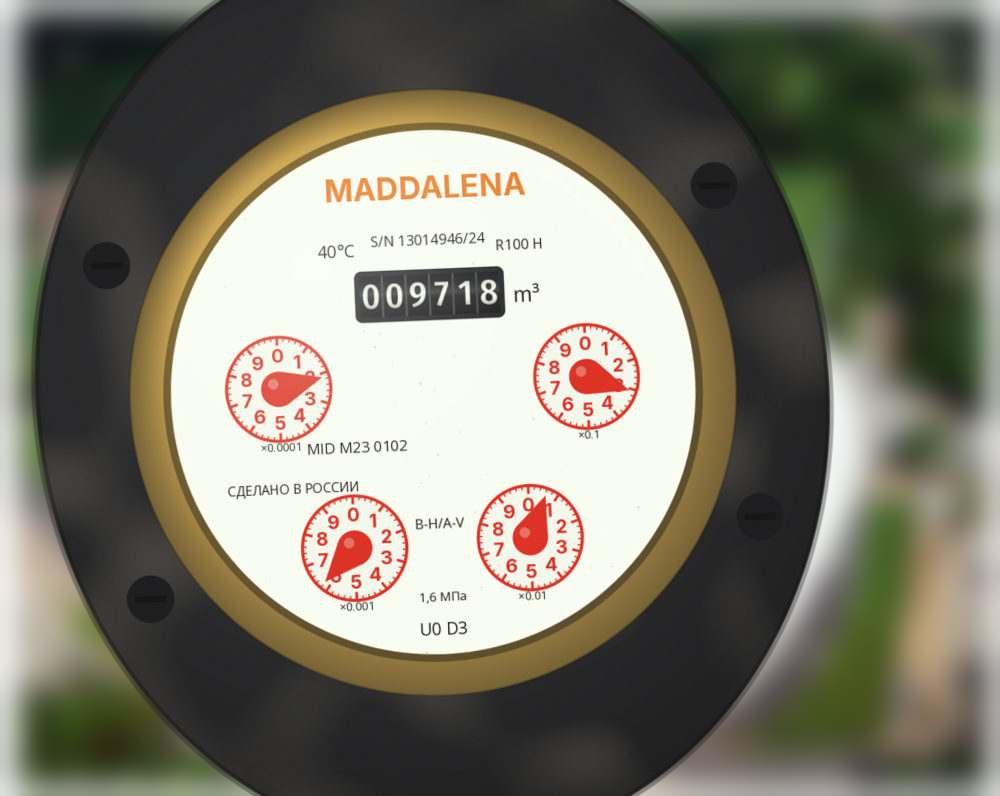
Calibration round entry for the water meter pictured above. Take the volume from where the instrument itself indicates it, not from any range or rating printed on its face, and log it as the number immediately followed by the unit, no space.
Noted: 9718.3062m³
